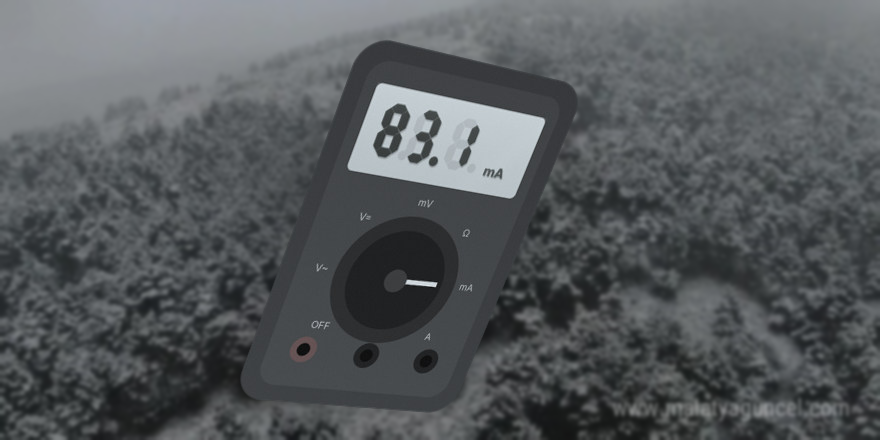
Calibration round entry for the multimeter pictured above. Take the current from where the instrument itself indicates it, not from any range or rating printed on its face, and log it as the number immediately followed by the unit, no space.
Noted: 83.1mA
